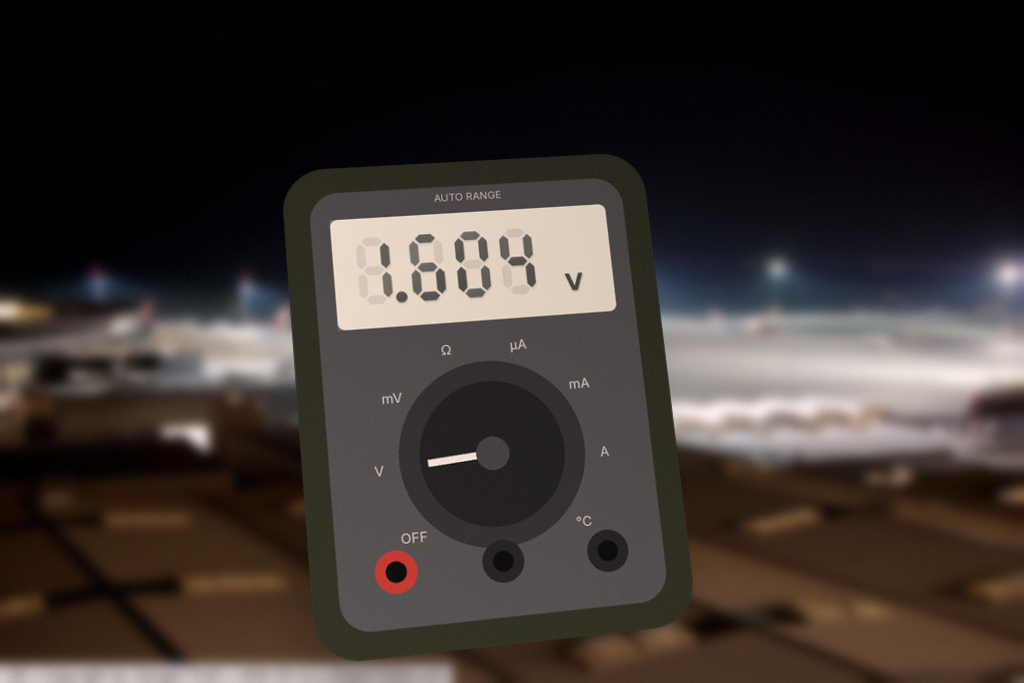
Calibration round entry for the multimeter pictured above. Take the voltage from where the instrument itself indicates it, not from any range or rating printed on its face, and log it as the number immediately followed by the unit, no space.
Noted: 1.604V
